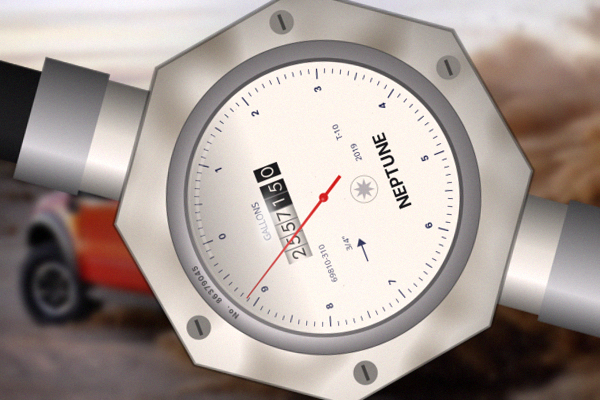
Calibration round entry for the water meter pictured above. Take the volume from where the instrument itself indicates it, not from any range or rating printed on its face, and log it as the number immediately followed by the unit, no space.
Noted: 2557149.1gal
